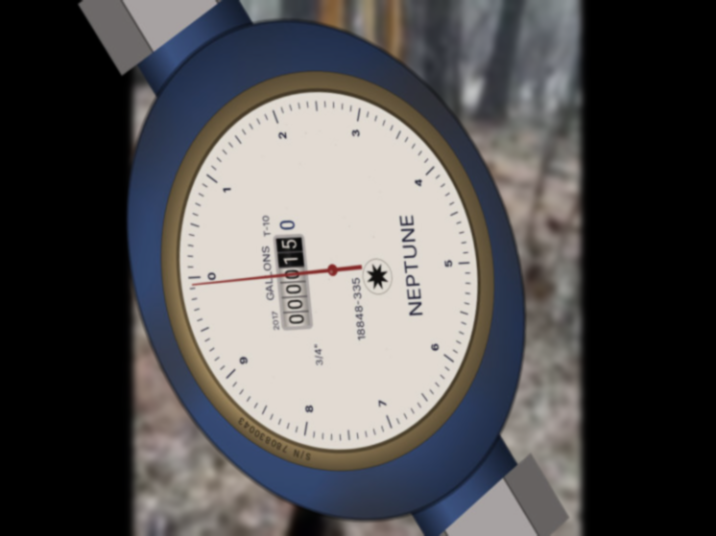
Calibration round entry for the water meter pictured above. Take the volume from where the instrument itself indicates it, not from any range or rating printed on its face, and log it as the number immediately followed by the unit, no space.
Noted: 149.9gal
